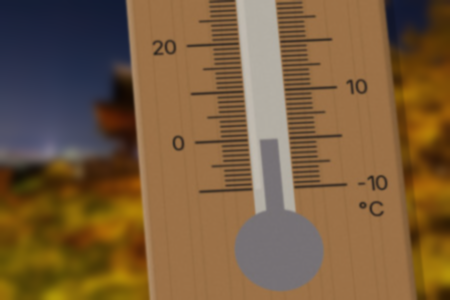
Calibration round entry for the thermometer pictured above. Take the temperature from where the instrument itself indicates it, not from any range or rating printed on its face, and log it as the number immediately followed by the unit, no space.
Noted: 0°C
